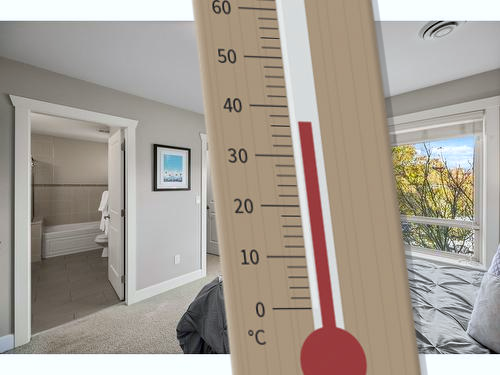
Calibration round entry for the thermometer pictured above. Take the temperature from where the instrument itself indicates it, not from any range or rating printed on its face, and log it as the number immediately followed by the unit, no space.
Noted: 37°C
